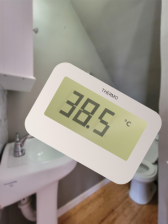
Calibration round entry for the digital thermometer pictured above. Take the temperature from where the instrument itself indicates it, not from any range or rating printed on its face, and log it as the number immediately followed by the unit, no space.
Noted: 38.5°C
